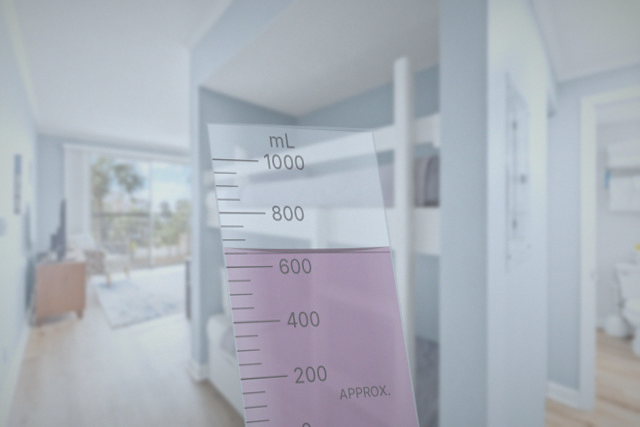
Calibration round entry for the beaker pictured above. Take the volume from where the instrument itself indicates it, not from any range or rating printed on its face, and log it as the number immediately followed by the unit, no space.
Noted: 650mL
